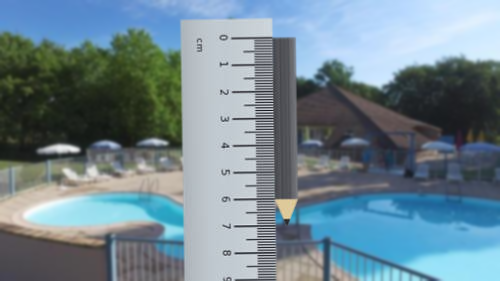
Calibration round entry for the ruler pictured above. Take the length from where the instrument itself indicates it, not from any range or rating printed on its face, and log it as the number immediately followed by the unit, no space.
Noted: 7cm
